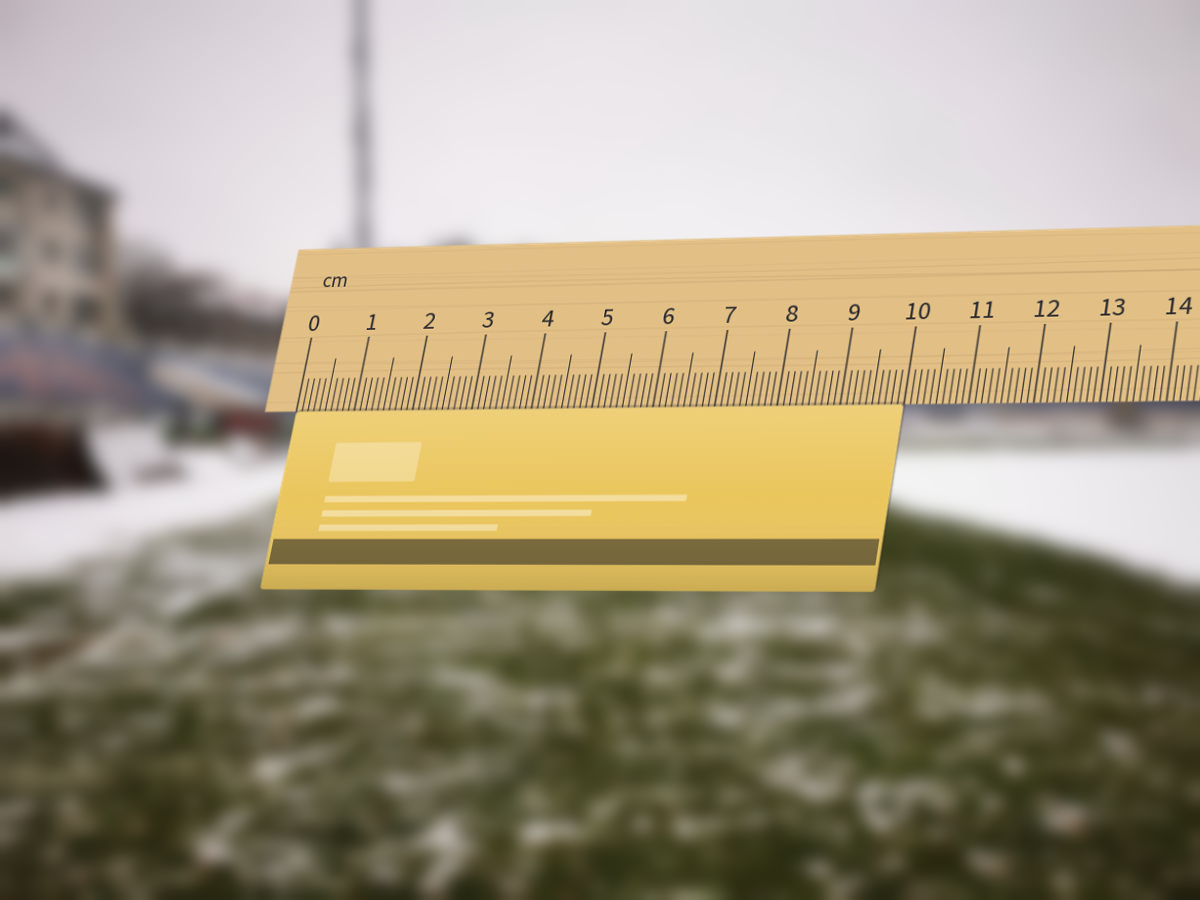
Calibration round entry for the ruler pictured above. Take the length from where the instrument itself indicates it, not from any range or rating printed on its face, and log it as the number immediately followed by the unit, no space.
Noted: 10cm
